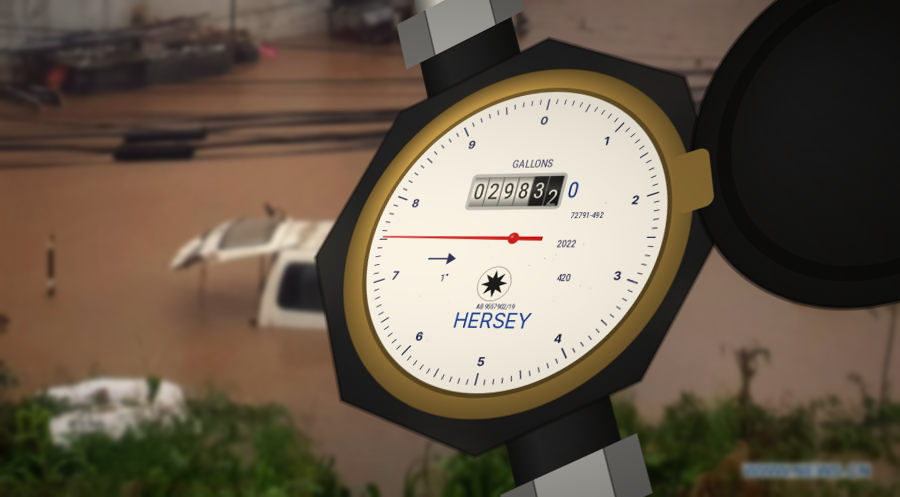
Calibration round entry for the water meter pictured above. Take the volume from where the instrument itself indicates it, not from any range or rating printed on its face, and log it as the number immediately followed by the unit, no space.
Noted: 298317.5gal
